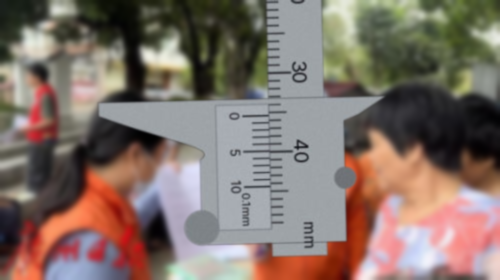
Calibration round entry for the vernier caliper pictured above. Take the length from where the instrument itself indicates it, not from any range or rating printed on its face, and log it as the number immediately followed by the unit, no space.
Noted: 35.4mm
